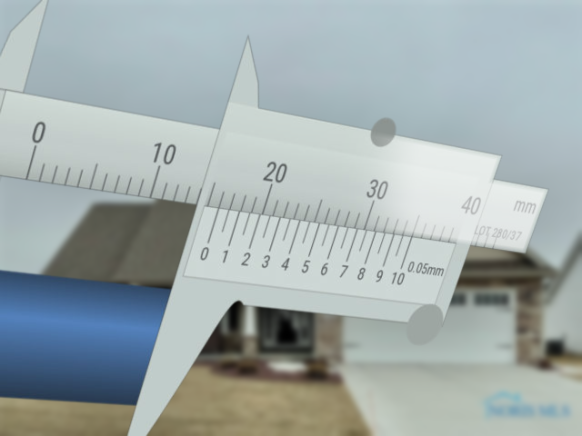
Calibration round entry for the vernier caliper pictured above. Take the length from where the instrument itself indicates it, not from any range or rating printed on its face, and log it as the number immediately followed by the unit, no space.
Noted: 16.0mm
